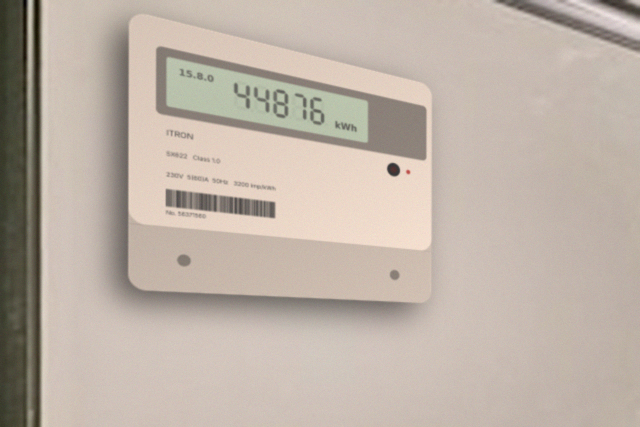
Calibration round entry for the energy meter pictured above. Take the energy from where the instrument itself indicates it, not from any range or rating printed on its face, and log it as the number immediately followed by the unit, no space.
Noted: 44876kWh
